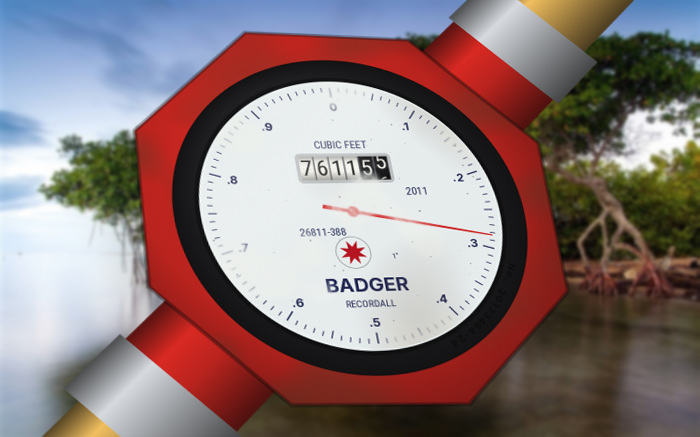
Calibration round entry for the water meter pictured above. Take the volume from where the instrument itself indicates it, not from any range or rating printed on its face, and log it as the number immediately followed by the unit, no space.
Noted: 761155.28ft³
